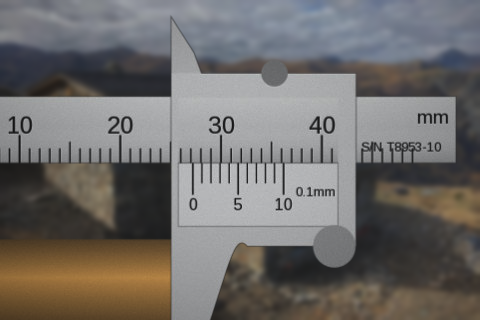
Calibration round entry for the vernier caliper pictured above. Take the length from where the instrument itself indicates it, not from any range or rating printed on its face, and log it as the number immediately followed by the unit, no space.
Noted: 27.2mm
